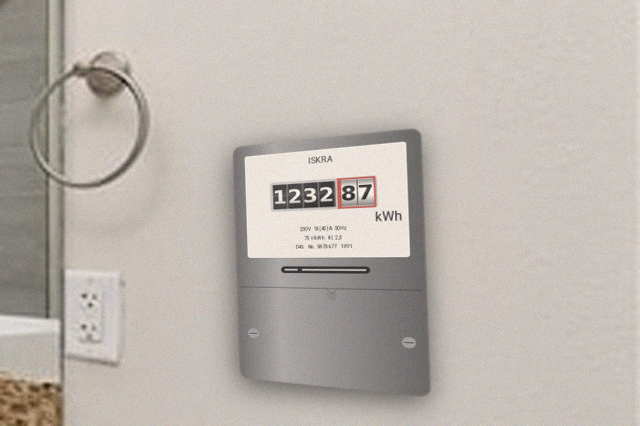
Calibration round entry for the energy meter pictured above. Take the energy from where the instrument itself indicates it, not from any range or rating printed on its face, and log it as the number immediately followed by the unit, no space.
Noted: 1232.87kWh
